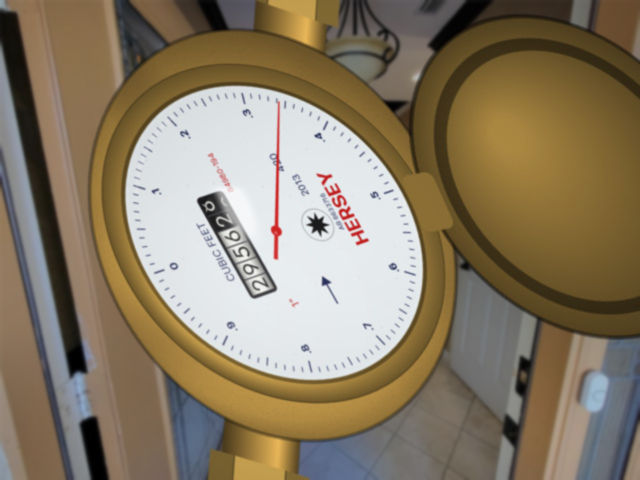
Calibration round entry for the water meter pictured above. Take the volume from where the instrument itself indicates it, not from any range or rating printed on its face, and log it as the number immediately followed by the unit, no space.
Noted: 295628.34ft³
